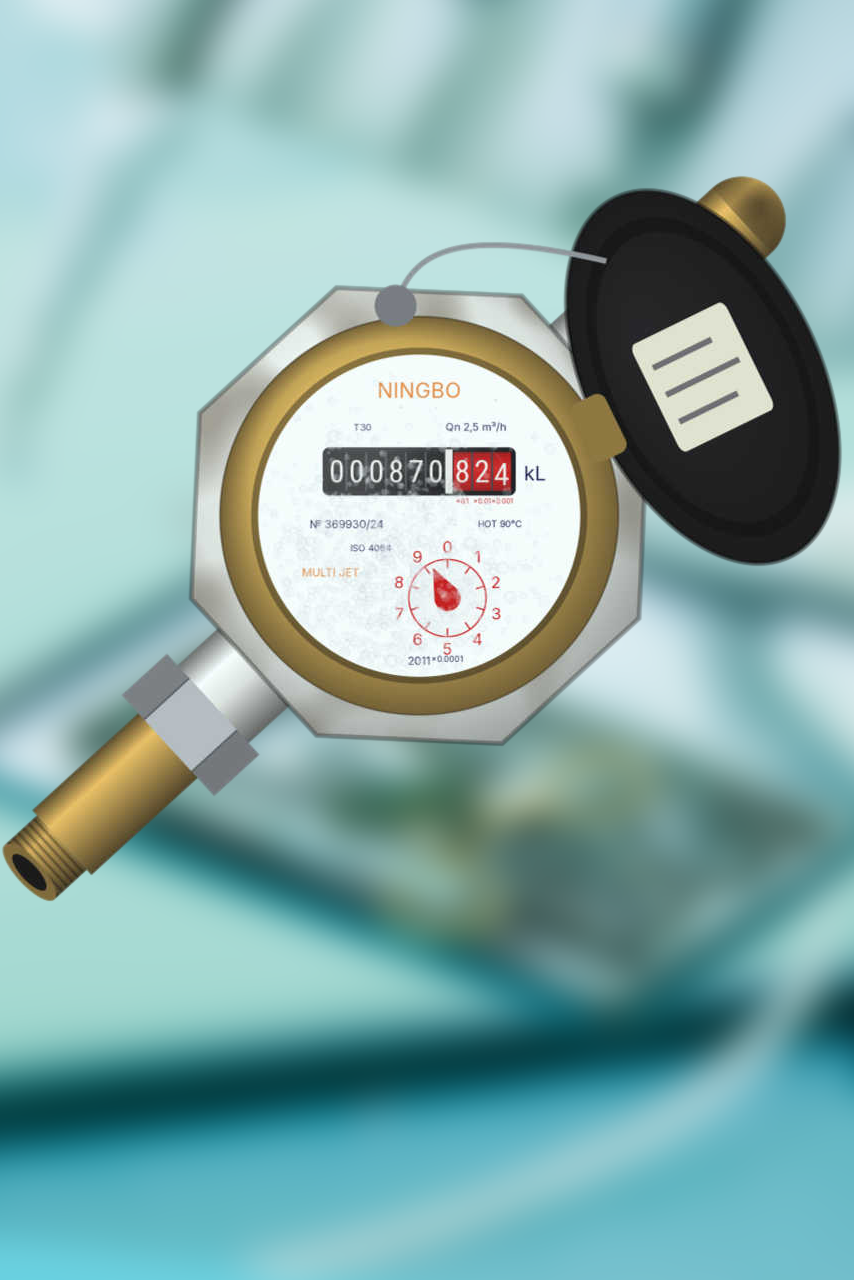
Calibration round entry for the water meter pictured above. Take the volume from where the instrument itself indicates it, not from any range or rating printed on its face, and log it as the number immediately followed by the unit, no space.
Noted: 870.8239kL
